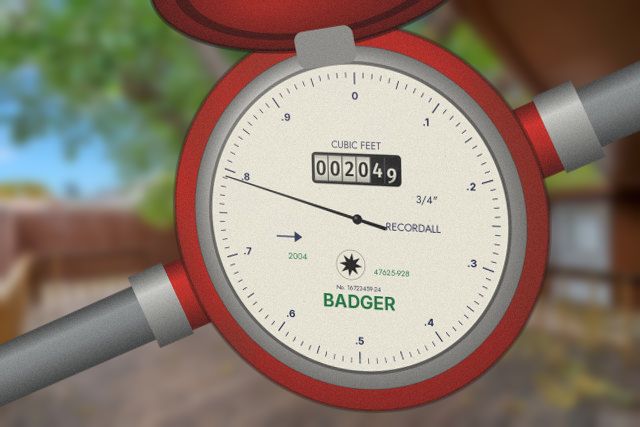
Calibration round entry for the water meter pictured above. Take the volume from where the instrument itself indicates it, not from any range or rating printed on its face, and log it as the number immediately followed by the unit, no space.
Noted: 2048.79ft³
